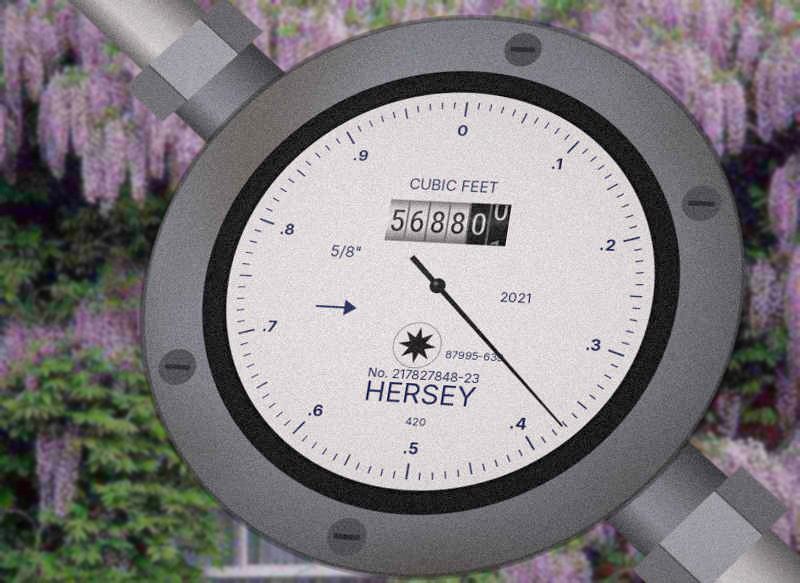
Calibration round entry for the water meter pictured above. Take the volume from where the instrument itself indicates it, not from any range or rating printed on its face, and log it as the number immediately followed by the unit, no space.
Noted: 568800.37ft³
